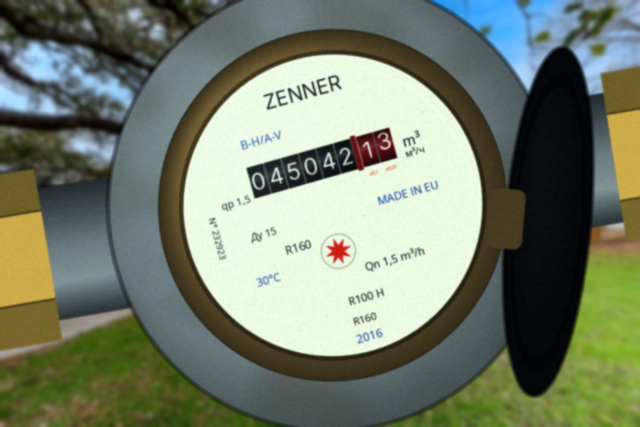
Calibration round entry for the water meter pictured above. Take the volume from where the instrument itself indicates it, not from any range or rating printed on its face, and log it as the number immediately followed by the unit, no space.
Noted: 45042.13m³
